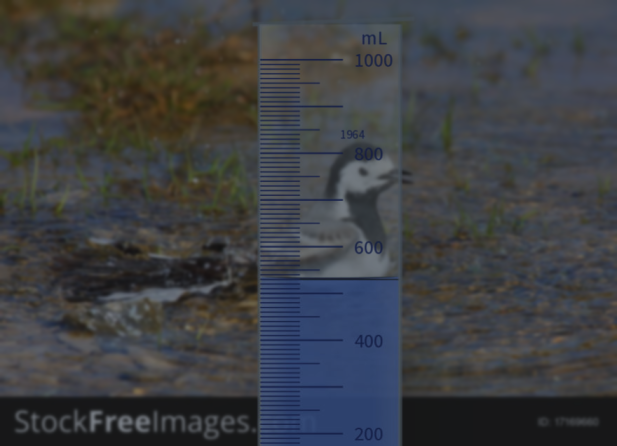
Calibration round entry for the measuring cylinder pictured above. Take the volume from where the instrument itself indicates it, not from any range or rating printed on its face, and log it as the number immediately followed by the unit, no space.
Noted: 530mL
